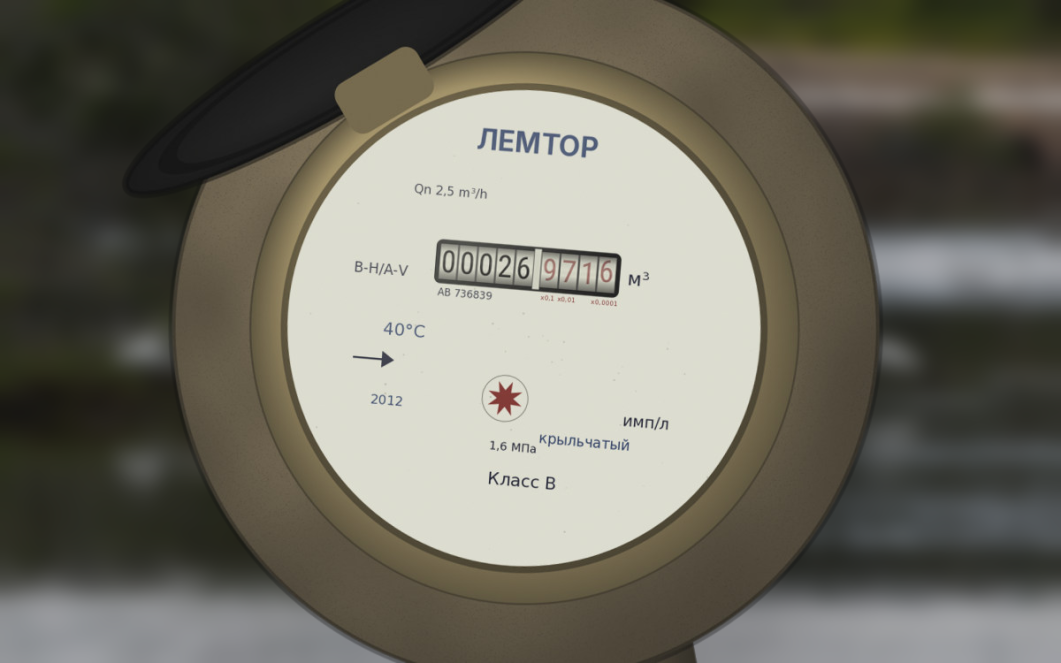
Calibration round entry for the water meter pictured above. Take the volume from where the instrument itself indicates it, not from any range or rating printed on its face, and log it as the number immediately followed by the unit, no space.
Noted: 26.9716m³
